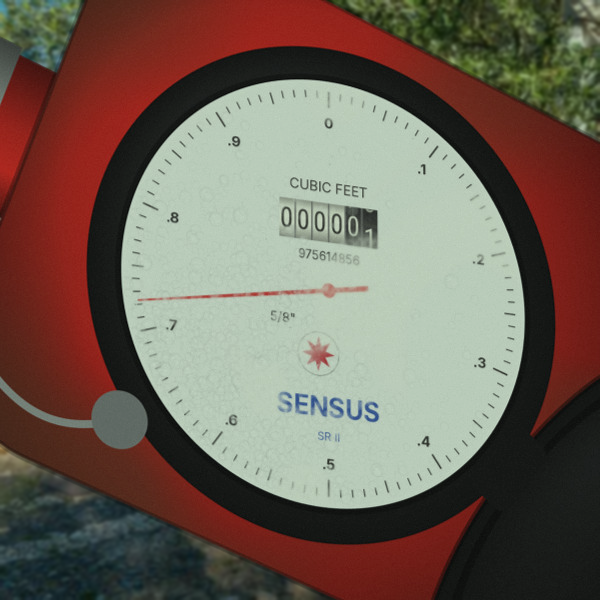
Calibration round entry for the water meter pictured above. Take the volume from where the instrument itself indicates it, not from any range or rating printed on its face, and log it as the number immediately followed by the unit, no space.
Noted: 0.72ft³
